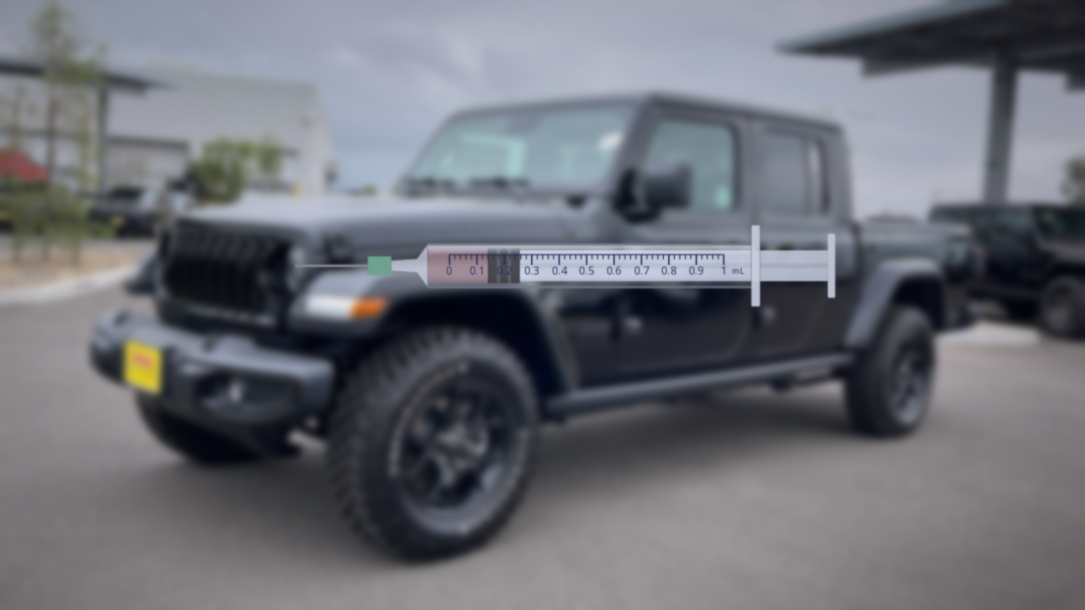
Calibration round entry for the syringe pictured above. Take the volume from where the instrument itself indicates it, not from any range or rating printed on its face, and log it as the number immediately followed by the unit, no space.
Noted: 0.14mL
